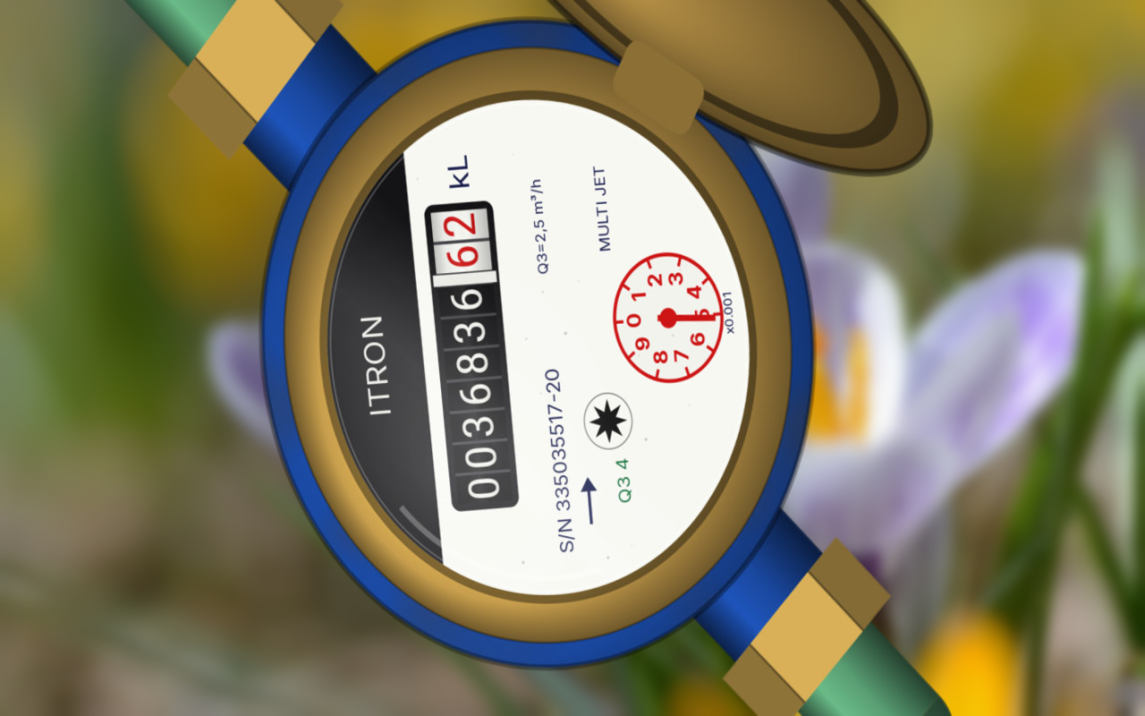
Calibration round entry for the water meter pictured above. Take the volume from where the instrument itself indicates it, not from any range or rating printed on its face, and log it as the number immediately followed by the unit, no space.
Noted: 36836.625kL
